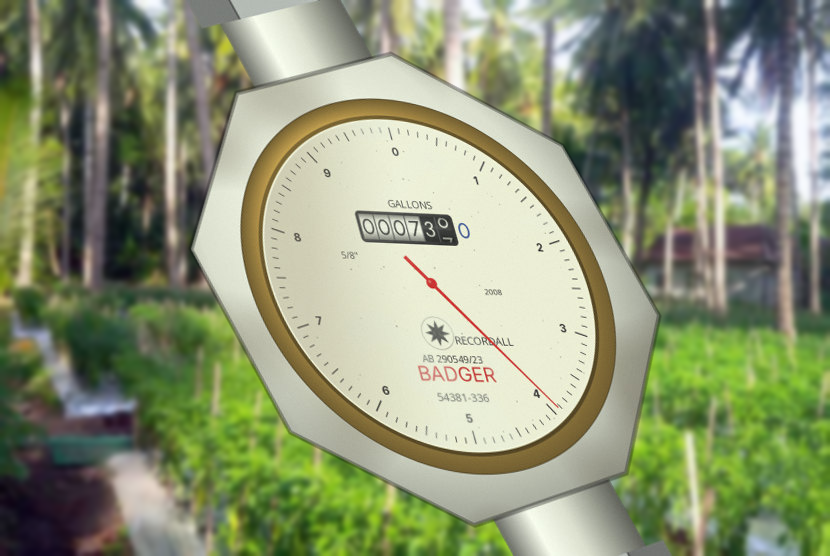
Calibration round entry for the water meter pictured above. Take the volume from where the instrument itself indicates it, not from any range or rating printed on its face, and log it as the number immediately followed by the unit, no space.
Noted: 7363.9gal
